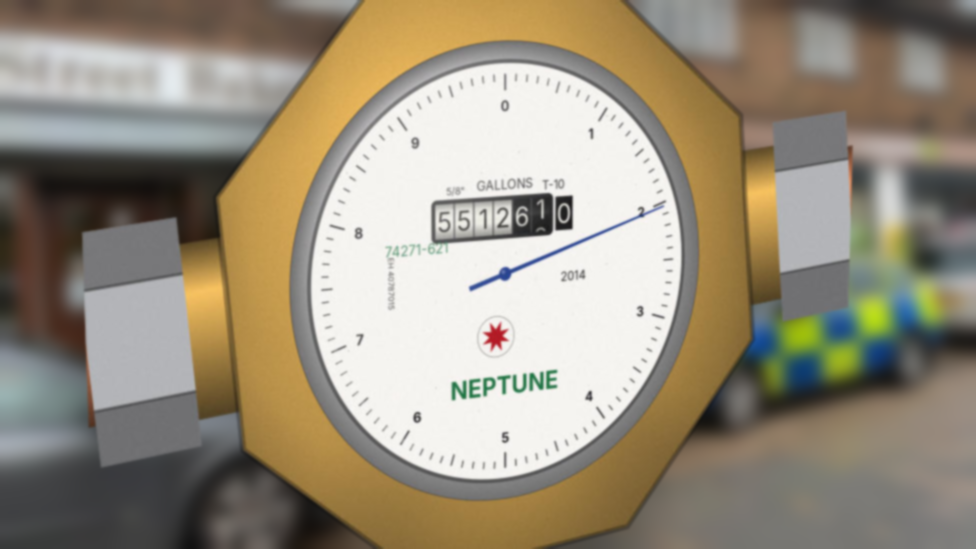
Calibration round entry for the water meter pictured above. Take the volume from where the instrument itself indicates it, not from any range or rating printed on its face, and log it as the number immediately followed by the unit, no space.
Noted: 5512612.0gal
